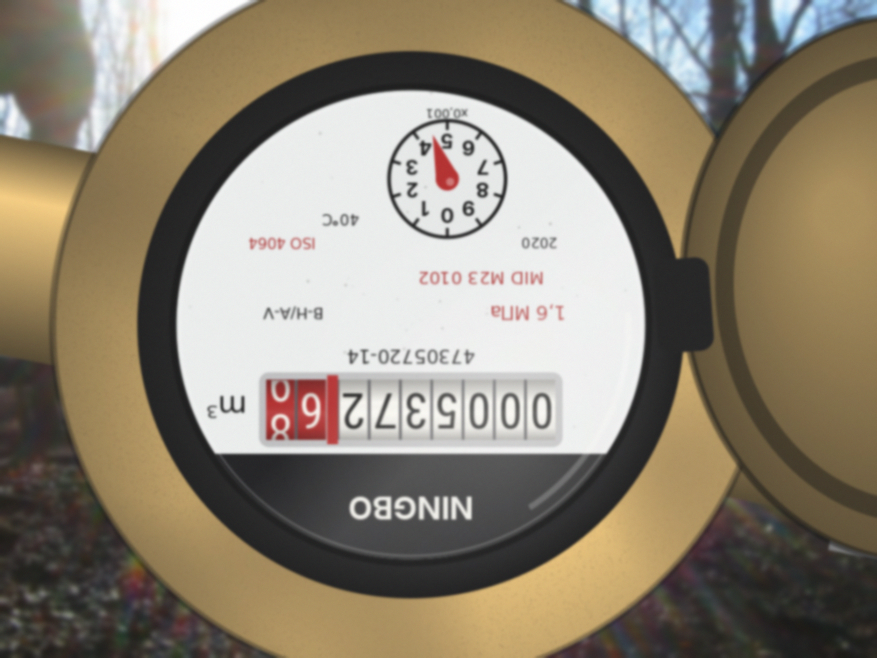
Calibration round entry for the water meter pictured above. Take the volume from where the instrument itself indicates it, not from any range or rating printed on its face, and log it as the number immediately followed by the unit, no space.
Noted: 5372.684m³
